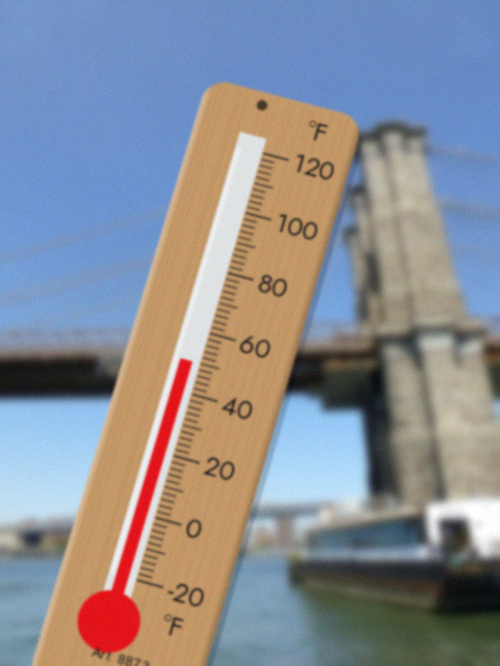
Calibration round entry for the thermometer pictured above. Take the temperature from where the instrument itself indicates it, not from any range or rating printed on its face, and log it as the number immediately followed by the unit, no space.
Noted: 50°F
